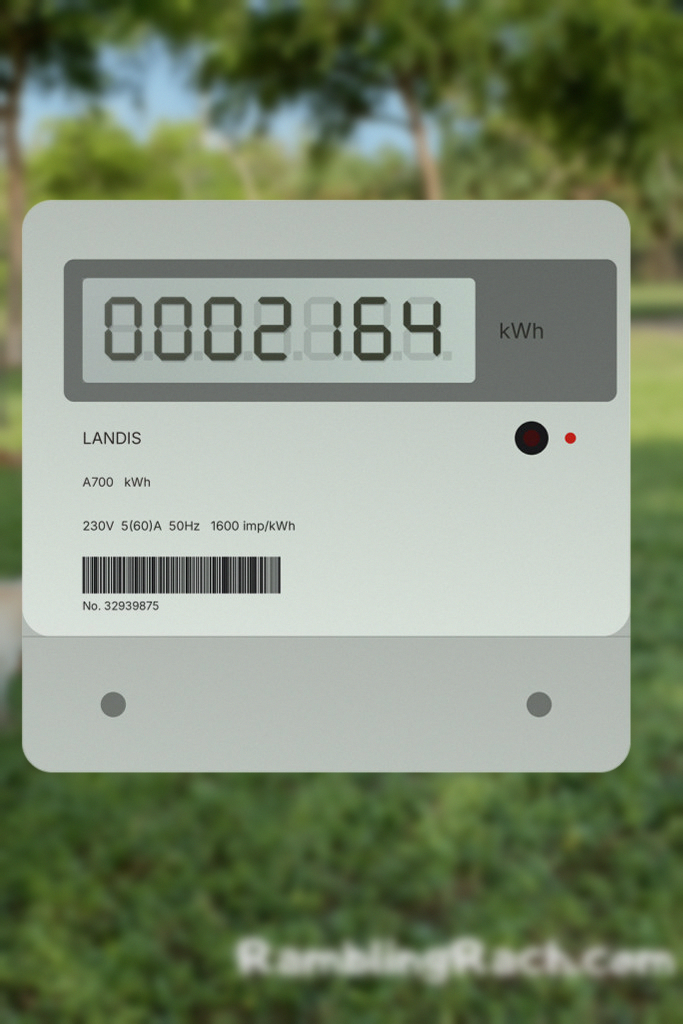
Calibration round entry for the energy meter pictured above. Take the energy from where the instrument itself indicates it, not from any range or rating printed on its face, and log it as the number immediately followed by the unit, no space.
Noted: 2164kWh
